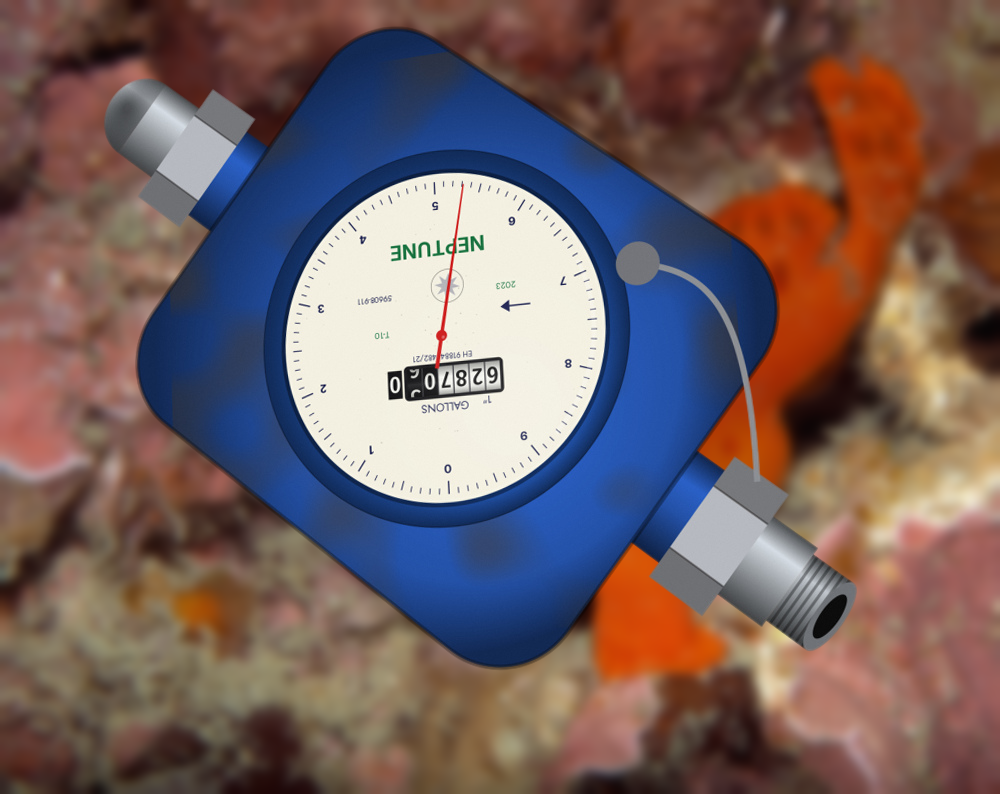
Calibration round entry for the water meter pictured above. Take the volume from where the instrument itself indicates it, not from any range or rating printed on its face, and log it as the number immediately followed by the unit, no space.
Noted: 6287055.3gal
